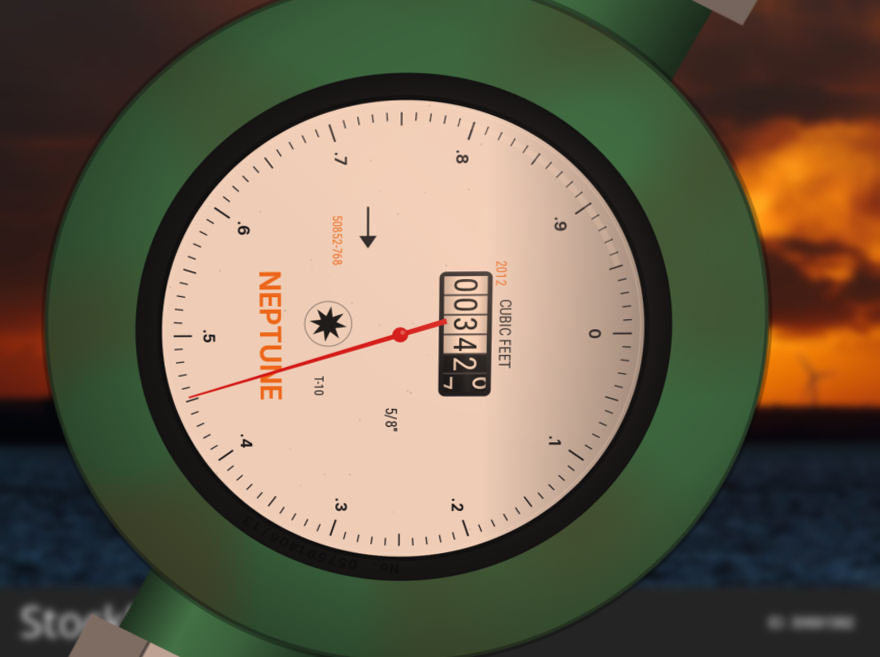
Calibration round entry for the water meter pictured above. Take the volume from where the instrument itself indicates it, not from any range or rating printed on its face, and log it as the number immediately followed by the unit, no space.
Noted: 3426.45ft³
